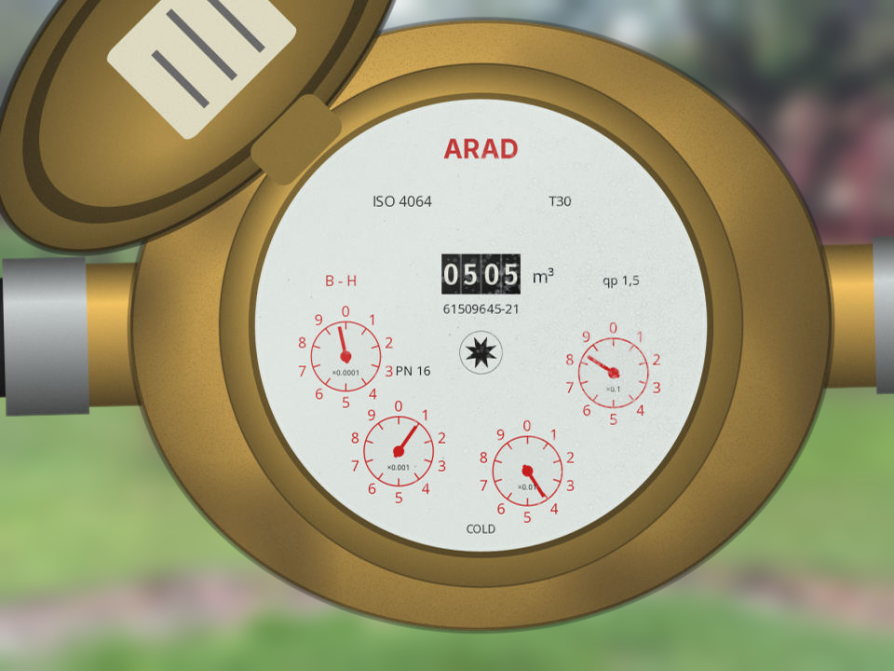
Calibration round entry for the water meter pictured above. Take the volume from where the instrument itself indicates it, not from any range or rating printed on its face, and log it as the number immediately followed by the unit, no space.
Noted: 505.8409m³
